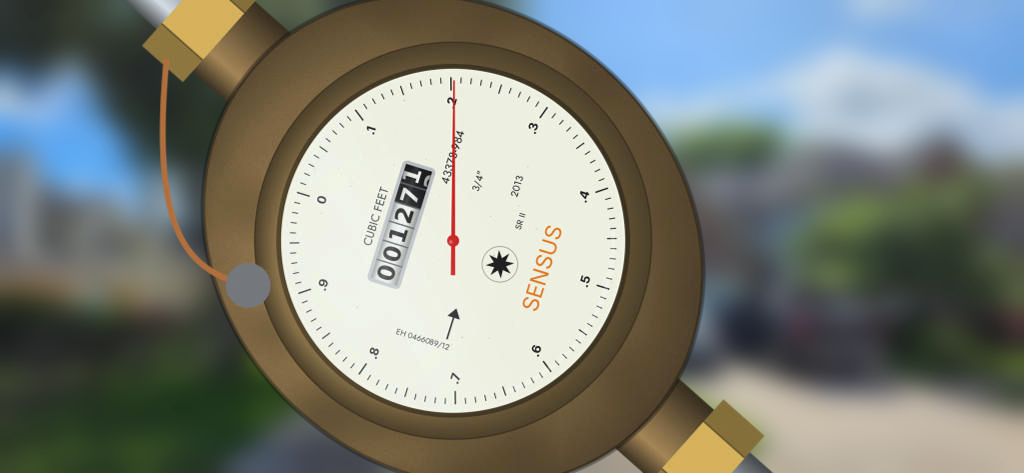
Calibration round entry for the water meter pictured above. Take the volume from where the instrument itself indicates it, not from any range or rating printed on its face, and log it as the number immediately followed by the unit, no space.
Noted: 1271.20ft³
